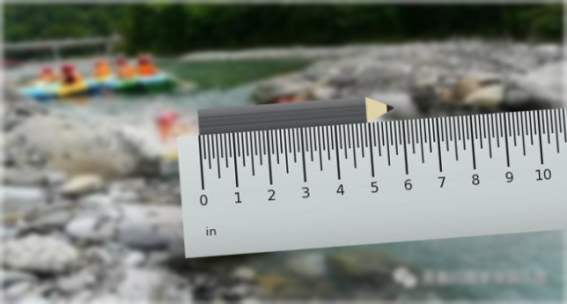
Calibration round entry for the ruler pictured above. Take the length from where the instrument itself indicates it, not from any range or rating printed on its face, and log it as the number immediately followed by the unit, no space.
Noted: 5.75in
